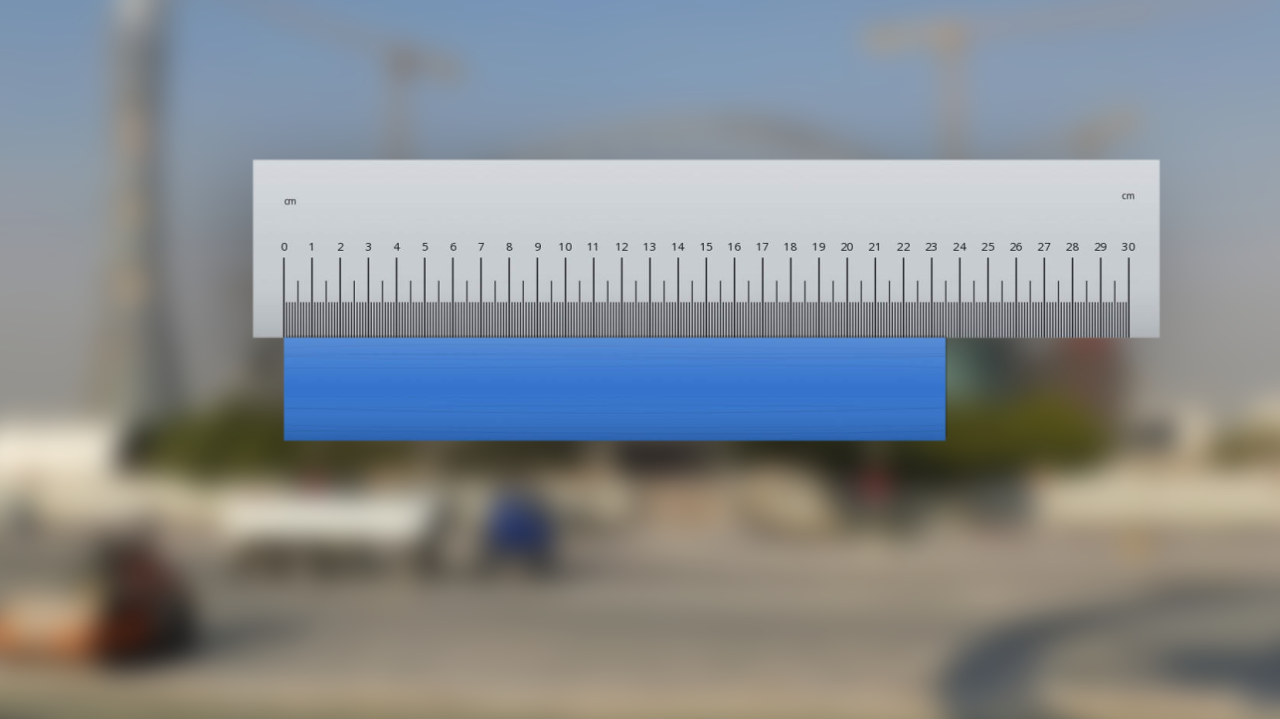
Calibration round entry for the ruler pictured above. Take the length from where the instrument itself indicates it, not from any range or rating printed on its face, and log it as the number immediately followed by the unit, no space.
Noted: 23.5cm
